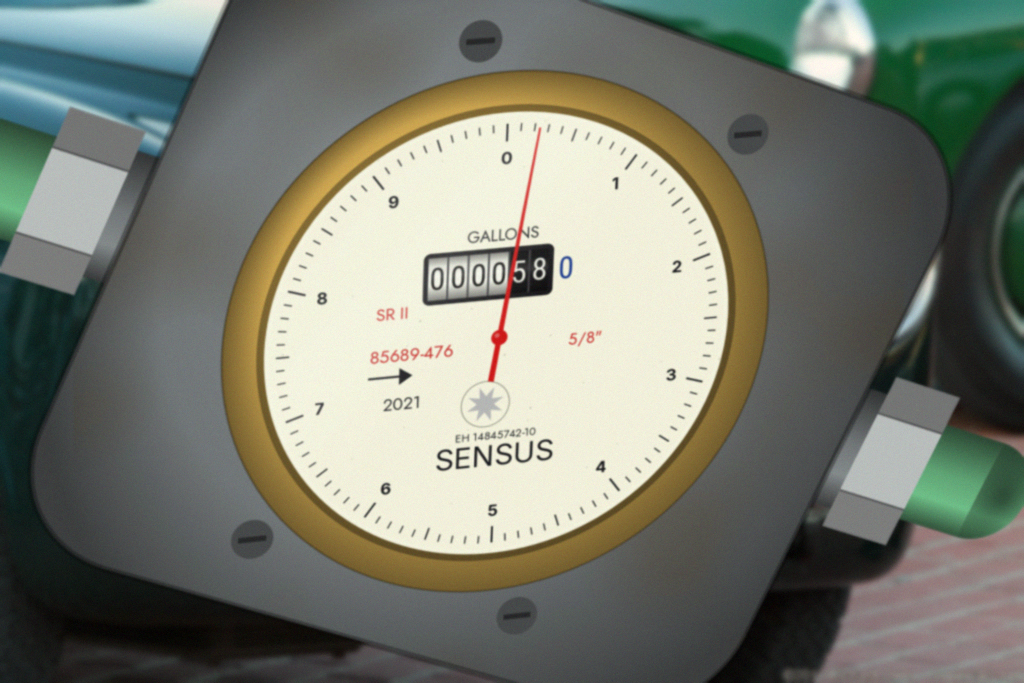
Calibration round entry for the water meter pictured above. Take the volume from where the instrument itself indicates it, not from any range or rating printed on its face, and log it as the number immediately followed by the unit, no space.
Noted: 580.2gal
